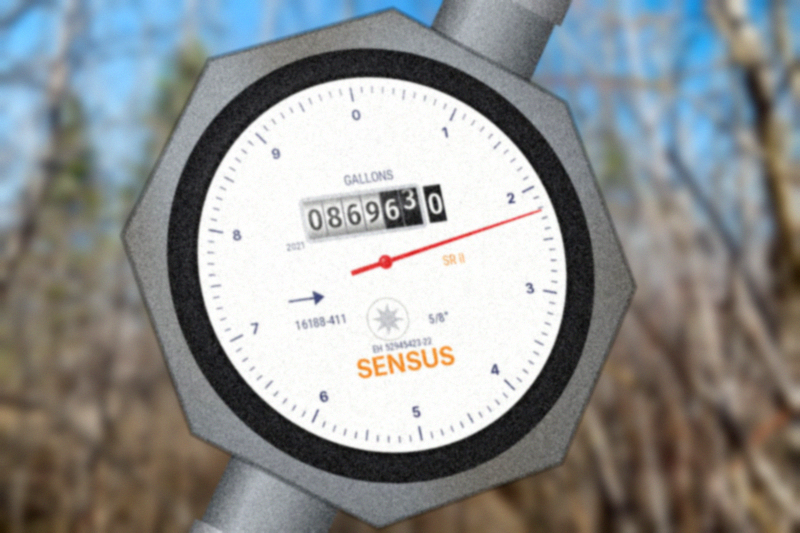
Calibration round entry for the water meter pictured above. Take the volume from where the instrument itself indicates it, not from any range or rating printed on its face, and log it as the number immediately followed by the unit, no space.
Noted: 869632.2gal
